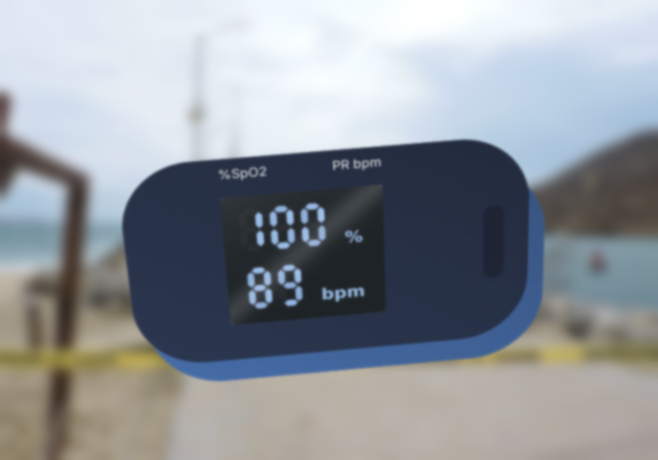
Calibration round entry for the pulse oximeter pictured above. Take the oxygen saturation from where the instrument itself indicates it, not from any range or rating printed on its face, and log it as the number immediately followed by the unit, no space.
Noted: 100%
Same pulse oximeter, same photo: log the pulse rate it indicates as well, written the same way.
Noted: 89bpm
